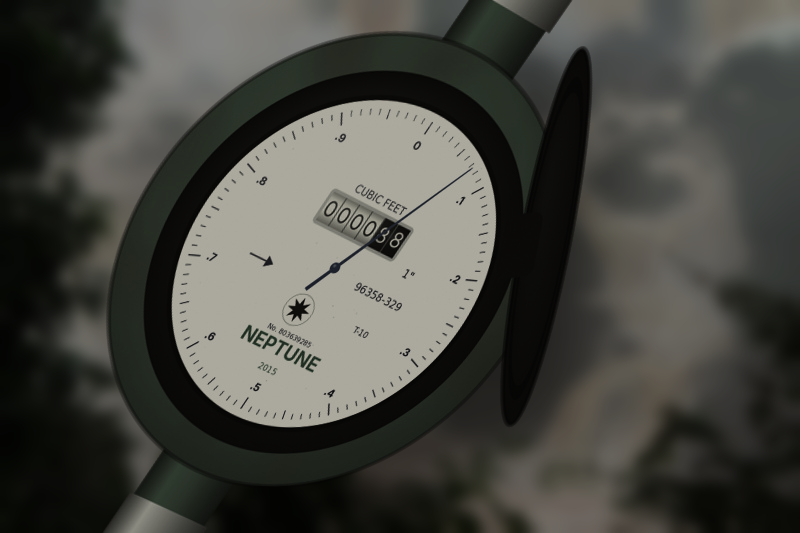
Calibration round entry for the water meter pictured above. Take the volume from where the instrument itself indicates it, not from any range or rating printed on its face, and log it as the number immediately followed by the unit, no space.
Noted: 88.07ft³
